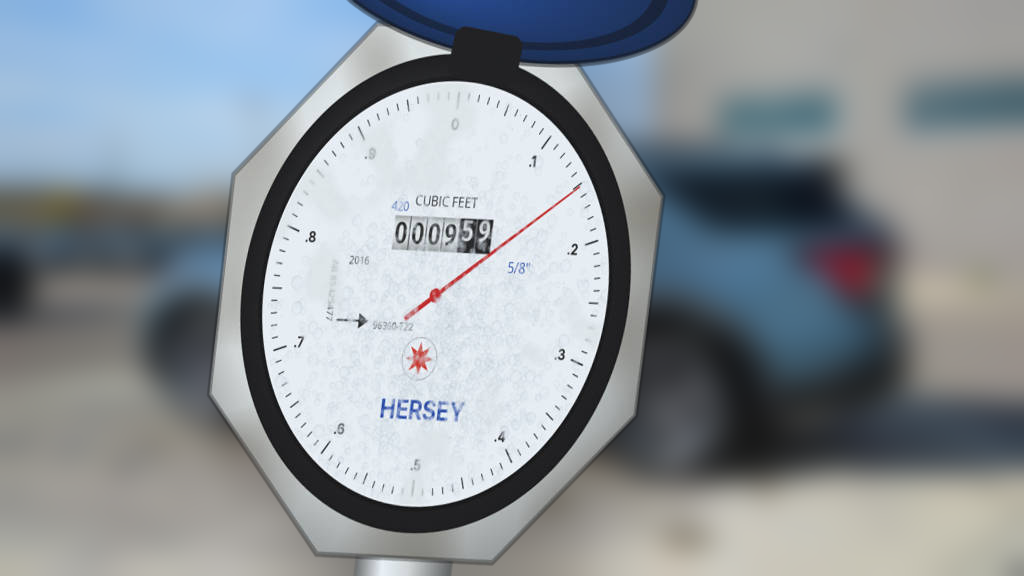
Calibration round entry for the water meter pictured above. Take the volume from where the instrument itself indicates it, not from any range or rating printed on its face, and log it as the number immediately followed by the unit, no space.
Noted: 959.15ft³
